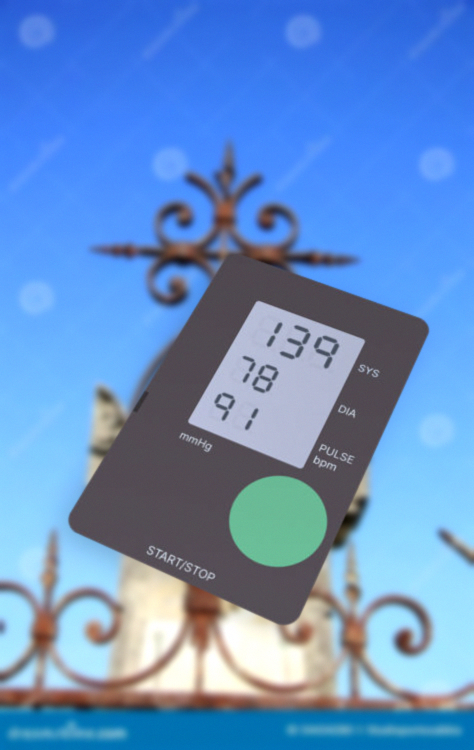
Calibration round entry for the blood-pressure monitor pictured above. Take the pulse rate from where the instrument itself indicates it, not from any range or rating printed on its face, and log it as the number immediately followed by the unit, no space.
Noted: 91bpm
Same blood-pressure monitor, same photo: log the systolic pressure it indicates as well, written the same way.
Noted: 139mmHg
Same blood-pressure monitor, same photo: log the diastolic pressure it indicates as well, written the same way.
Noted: 78mmHg
